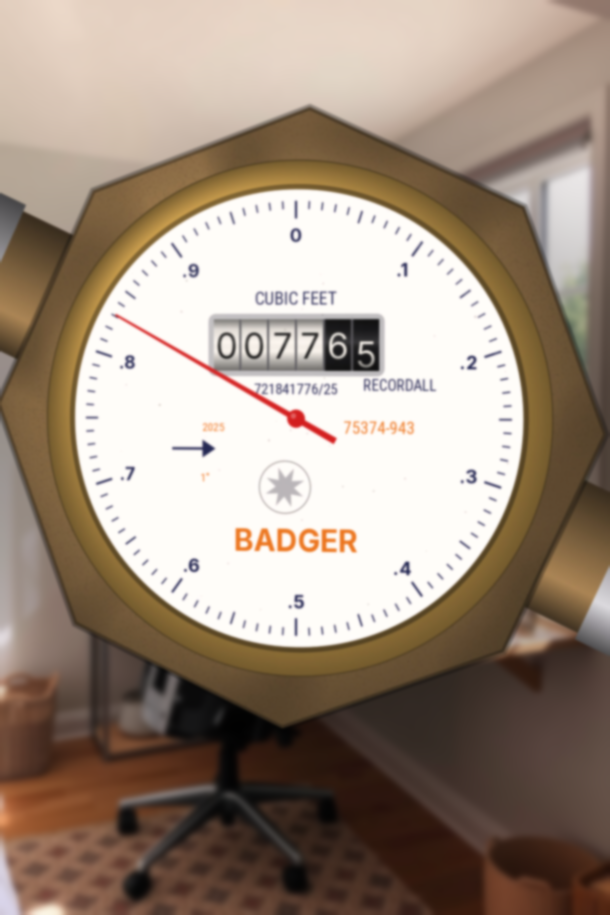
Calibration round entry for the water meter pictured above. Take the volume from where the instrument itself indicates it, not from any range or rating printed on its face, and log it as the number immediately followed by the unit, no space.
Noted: 7764.83ft³
